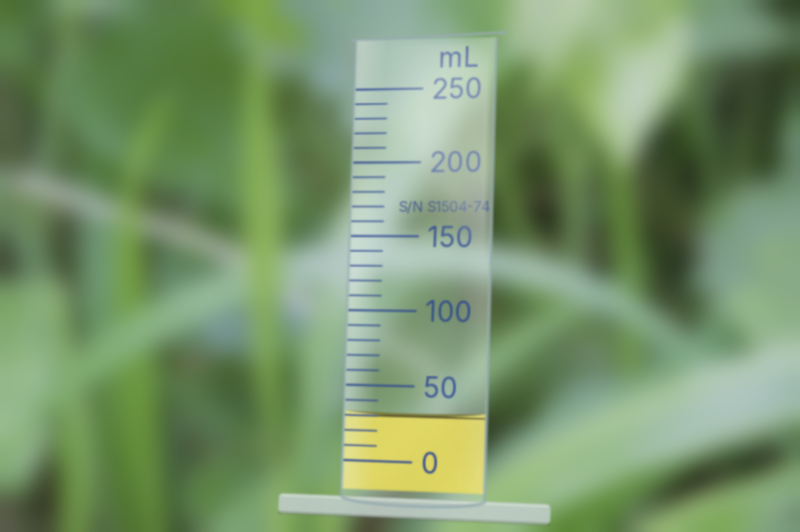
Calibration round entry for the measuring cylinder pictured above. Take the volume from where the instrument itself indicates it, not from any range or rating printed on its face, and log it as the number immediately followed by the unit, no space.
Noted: 30mL
